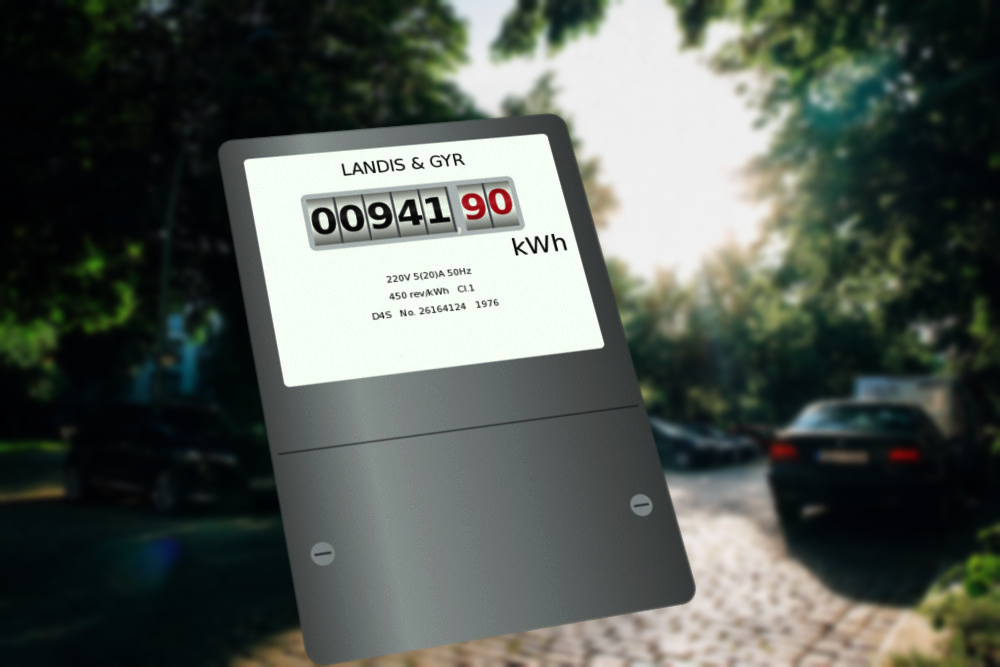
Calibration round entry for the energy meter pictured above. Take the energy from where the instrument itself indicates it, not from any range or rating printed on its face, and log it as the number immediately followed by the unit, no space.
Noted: 941.90kWh
